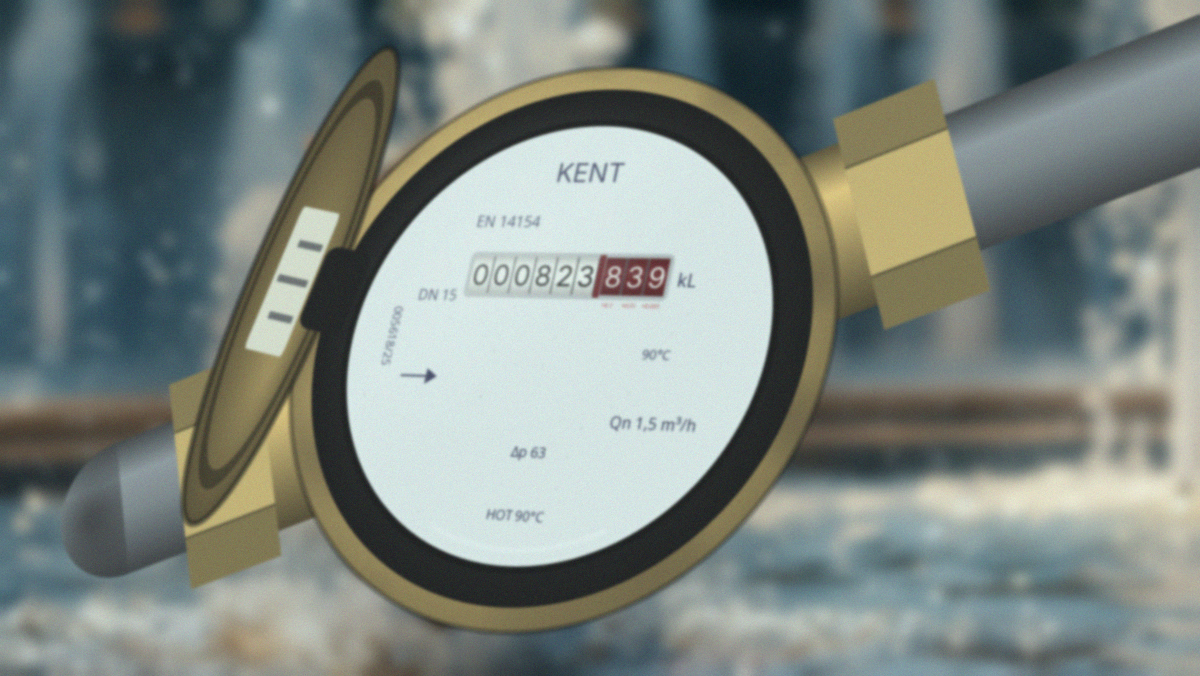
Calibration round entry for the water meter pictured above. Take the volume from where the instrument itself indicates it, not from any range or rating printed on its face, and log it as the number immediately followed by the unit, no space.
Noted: 823.839kL
